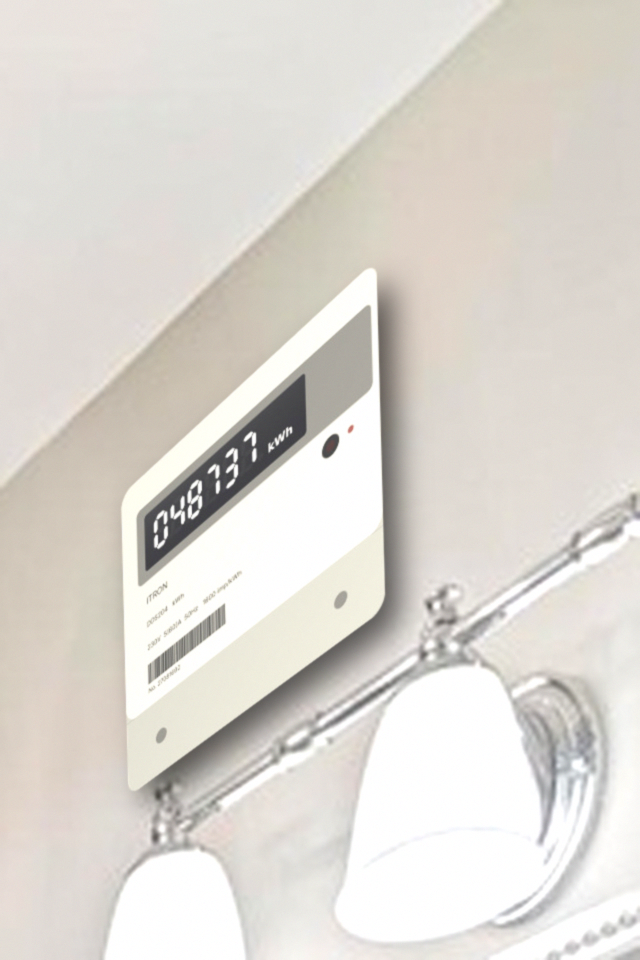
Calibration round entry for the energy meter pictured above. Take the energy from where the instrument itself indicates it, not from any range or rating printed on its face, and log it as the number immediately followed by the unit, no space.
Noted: 48737kWh
